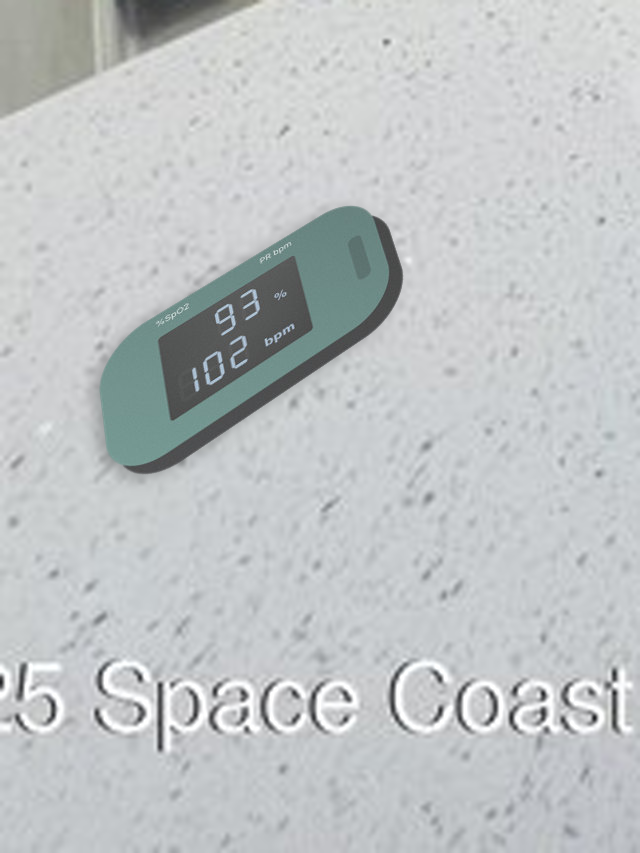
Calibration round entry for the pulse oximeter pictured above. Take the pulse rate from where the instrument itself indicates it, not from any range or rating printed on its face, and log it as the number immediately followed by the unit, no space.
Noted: 102bpm
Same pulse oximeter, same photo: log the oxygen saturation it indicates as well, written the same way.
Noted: 93%
